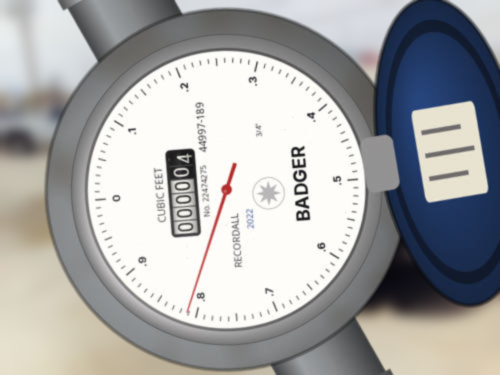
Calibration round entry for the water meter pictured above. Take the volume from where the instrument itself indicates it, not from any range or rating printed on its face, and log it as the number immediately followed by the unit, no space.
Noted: 3.81ft³
